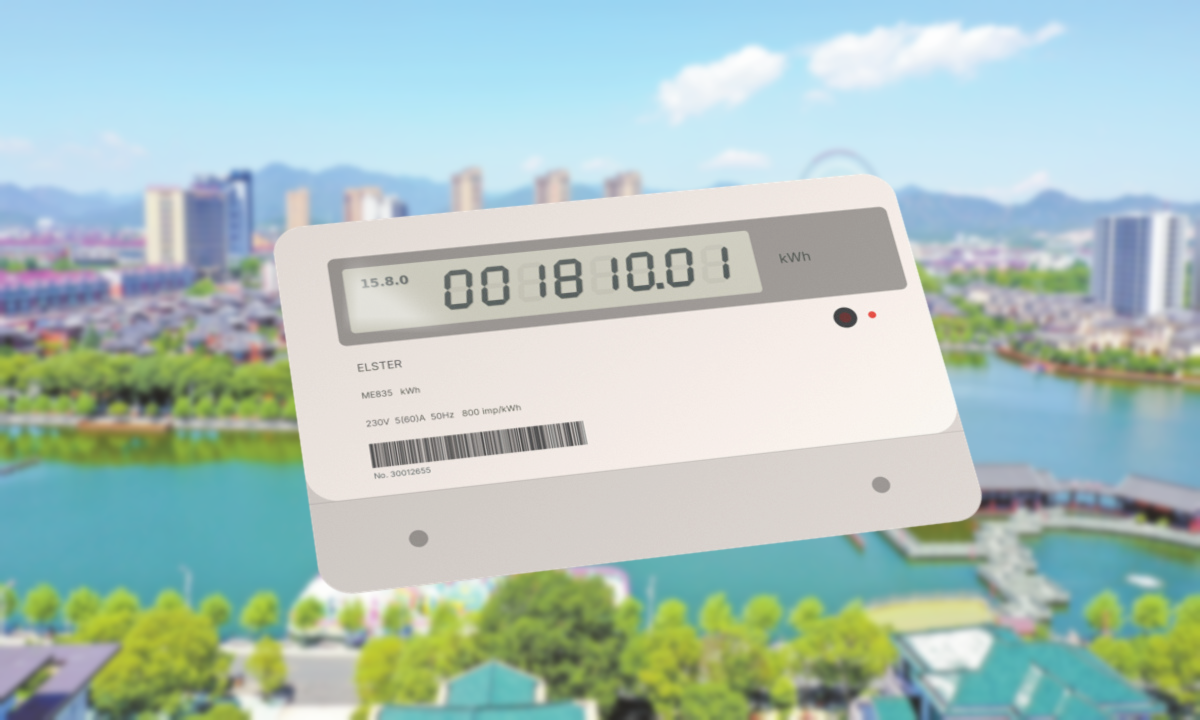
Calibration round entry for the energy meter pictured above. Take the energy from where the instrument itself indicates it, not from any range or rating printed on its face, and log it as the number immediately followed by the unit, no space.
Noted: 1810.01kWh
